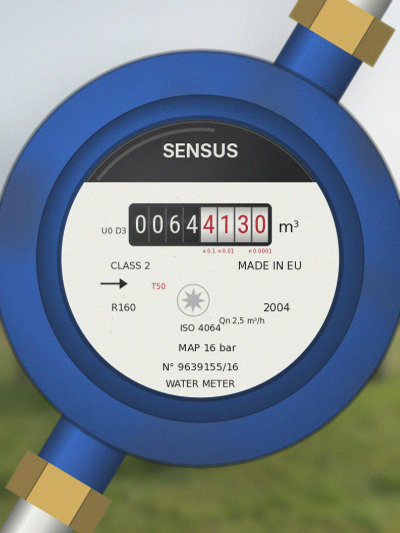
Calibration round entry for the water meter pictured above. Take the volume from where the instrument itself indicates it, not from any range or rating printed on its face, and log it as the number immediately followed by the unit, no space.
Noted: 64.4130m³
